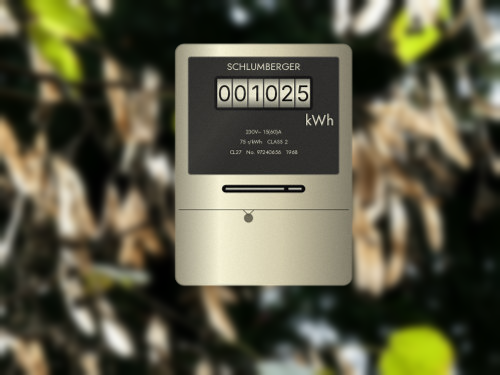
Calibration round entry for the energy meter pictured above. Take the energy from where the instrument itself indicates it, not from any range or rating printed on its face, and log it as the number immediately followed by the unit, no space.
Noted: 1025kWh
